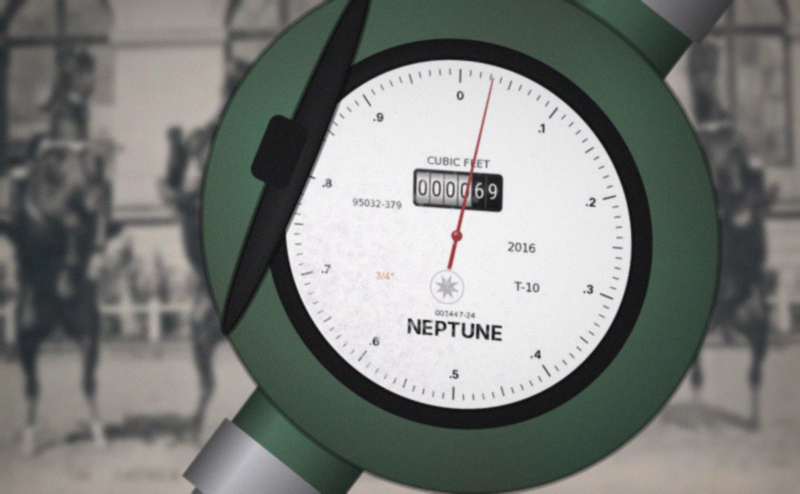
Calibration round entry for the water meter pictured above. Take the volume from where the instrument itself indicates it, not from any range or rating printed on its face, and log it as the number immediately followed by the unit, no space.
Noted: 69.03ft³
